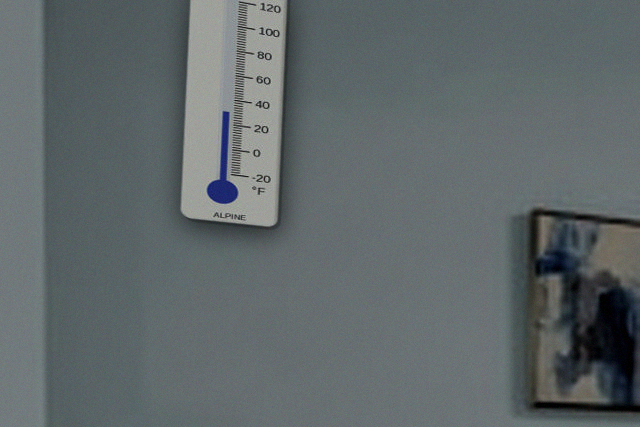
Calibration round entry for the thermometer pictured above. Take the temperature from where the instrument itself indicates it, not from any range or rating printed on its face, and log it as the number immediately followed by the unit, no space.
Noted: 30°F
